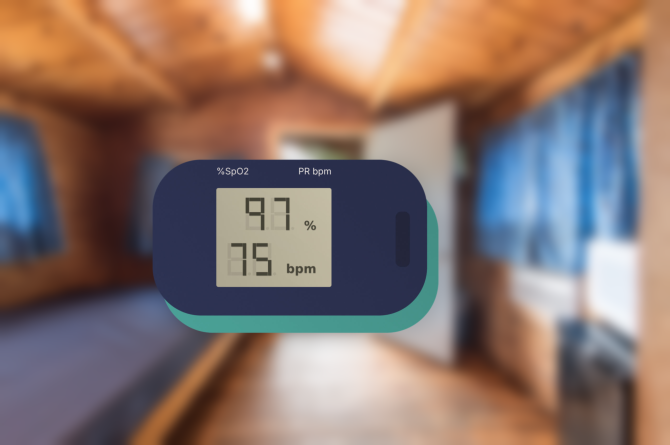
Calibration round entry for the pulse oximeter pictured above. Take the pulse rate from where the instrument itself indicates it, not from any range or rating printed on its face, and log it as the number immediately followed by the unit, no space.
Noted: 75bpm
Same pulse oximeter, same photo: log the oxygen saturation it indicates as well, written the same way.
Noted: 97%
